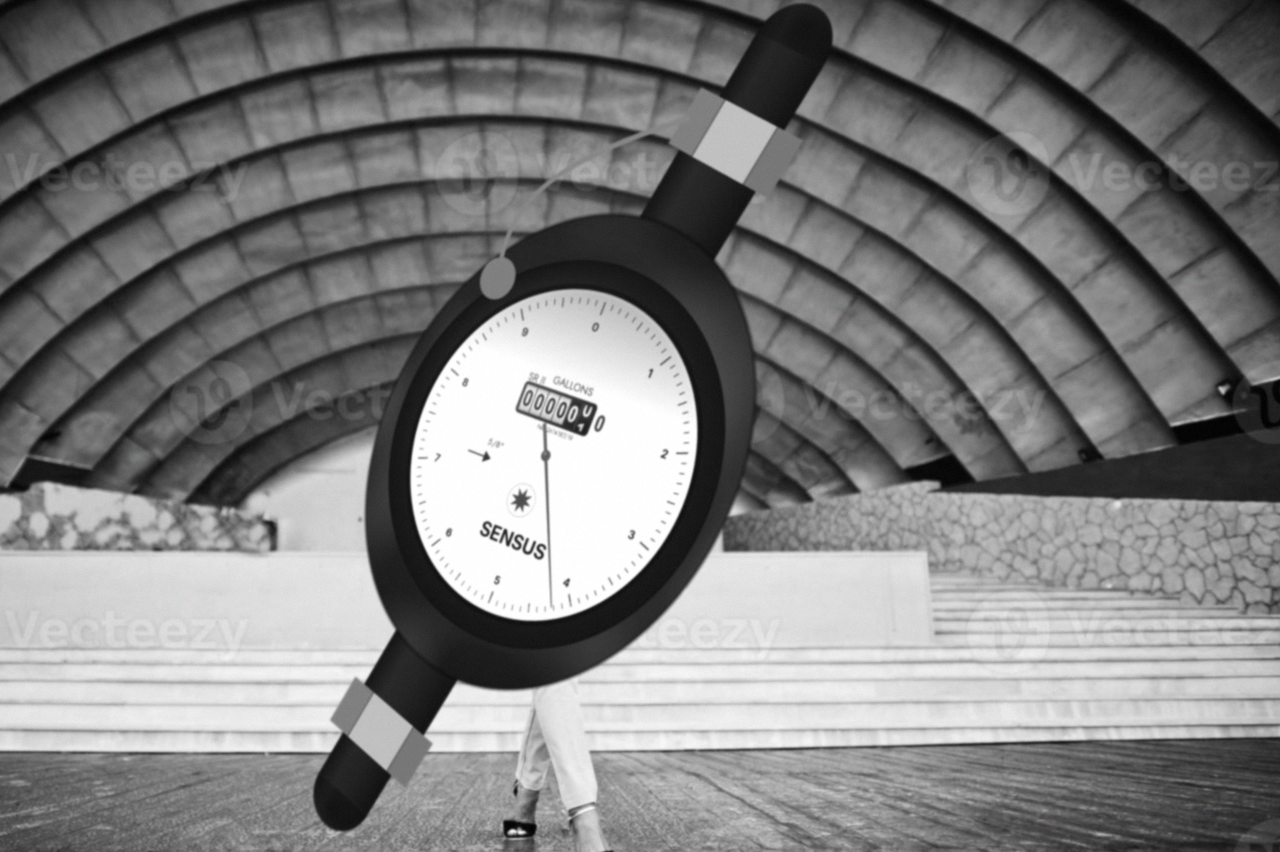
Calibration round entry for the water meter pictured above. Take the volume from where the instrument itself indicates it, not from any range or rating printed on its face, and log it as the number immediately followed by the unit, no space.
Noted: 4.2gal
